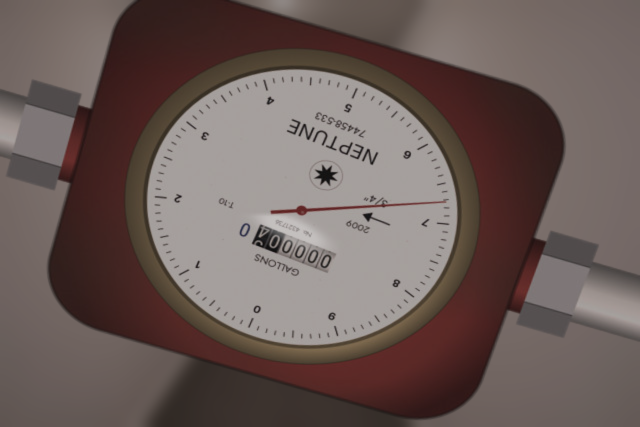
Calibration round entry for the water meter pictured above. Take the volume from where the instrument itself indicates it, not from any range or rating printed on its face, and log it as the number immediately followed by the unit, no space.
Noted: 36.7gal
